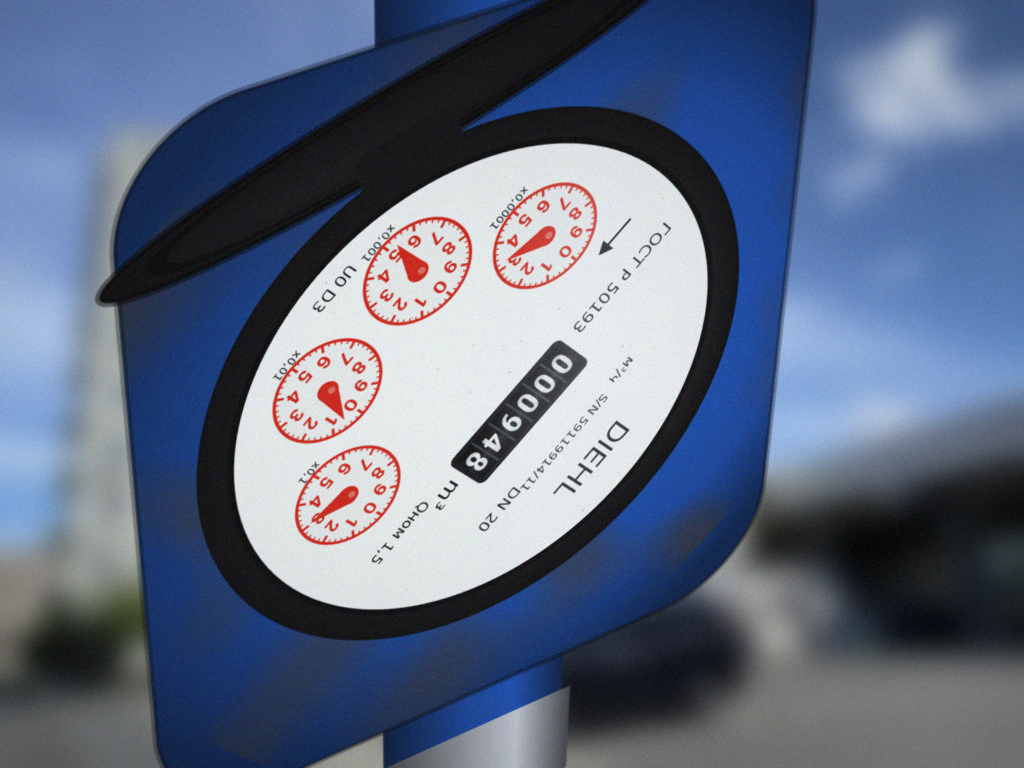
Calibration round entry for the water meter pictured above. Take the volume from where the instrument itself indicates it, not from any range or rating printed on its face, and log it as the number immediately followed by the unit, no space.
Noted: 948.3053m³
